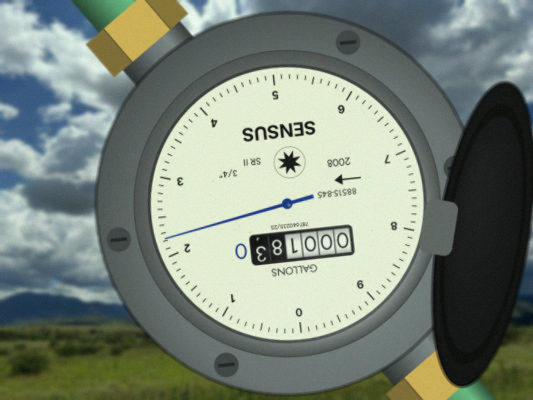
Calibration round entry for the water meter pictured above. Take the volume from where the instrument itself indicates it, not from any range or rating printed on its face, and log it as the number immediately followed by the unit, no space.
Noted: 1832.2gal
